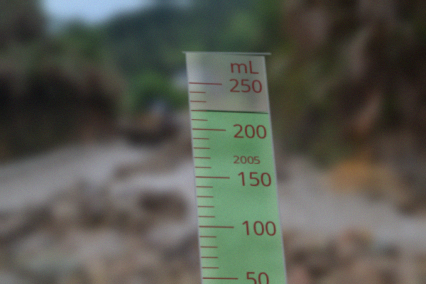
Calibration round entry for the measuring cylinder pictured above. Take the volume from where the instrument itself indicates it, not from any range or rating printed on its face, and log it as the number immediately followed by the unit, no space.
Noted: 220mL
